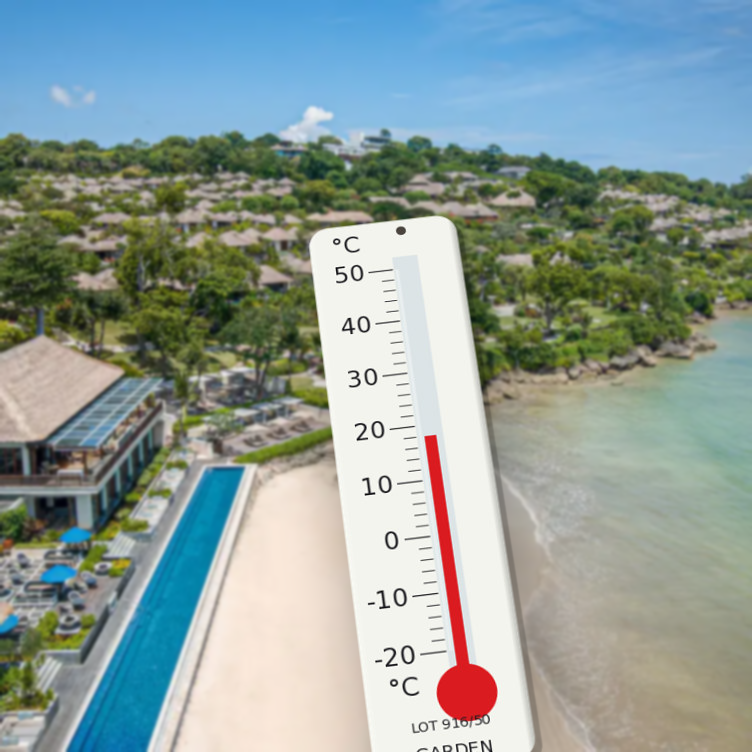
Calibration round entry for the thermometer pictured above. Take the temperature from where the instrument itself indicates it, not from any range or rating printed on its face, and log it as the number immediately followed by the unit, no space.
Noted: 18°C
